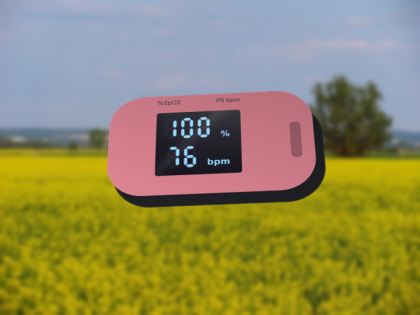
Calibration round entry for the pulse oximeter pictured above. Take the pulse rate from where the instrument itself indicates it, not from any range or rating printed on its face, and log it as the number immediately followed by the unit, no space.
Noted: 76bpm
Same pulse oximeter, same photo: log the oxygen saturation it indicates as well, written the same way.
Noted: 100%
